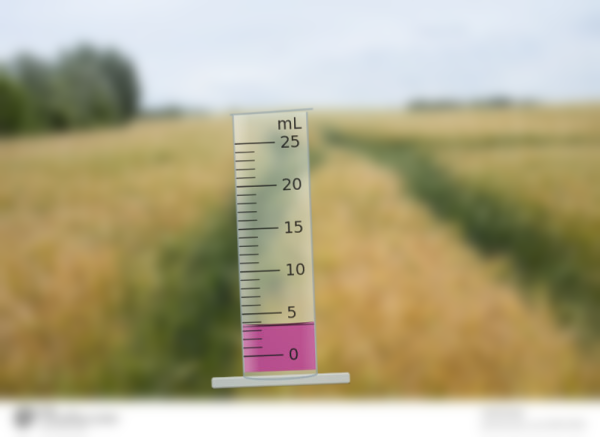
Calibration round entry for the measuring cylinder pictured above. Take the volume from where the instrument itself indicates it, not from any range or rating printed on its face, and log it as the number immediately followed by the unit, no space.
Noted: 3.5mL
